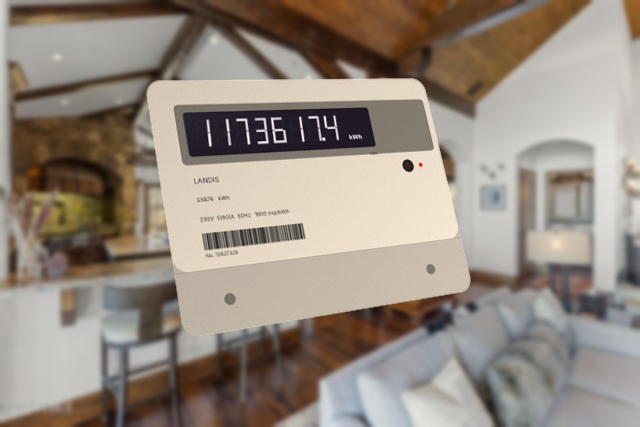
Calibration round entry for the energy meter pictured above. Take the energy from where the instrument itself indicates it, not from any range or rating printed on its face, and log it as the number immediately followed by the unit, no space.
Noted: 1173617.4kWh
